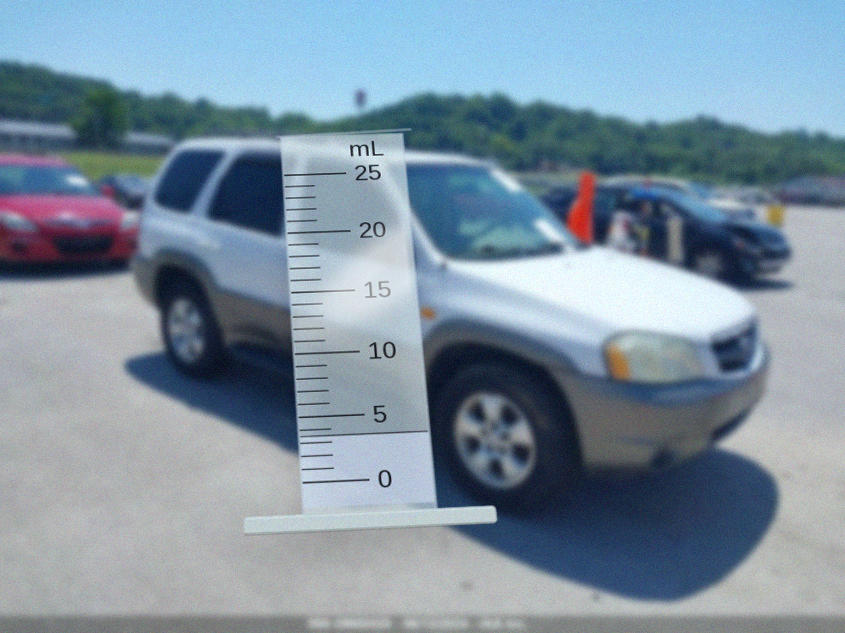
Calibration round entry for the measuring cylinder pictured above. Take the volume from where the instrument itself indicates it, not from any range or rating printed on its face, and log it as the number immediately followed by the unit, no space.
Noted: 3.5mL
